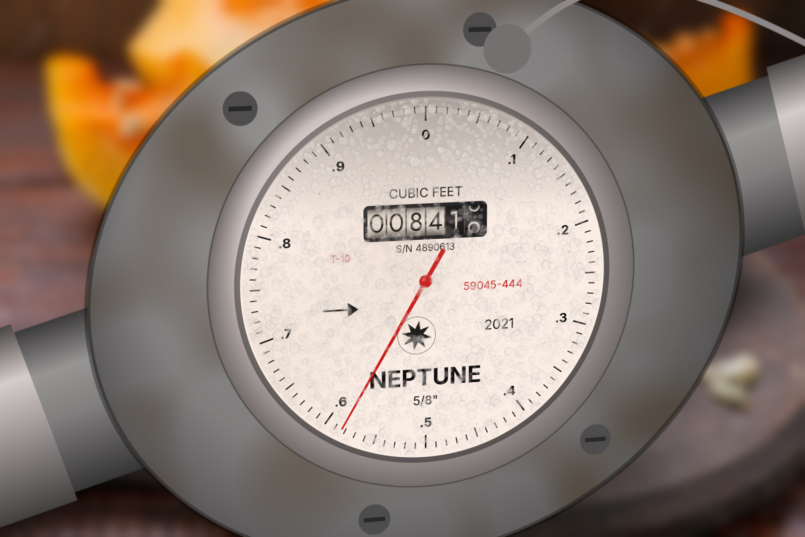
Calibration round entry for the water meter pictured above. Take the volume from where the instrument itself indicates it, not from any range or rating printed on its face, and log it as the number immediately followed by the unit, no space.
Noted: 8418.58ft³
